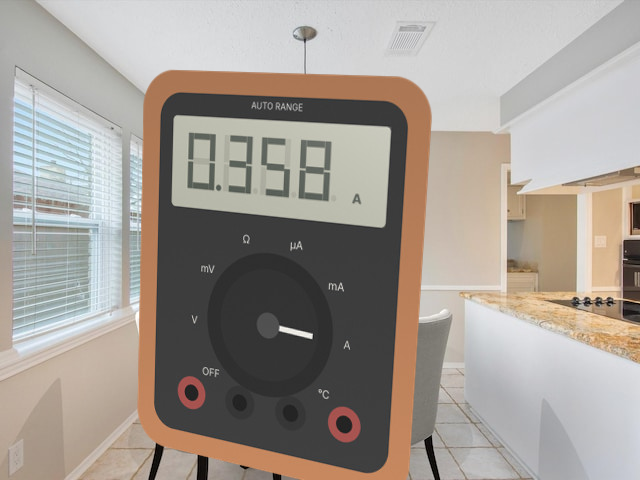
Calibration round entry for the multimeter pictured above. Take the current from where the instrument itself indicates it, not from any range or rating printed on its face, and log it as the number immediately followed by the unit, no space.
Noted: 0.358A
